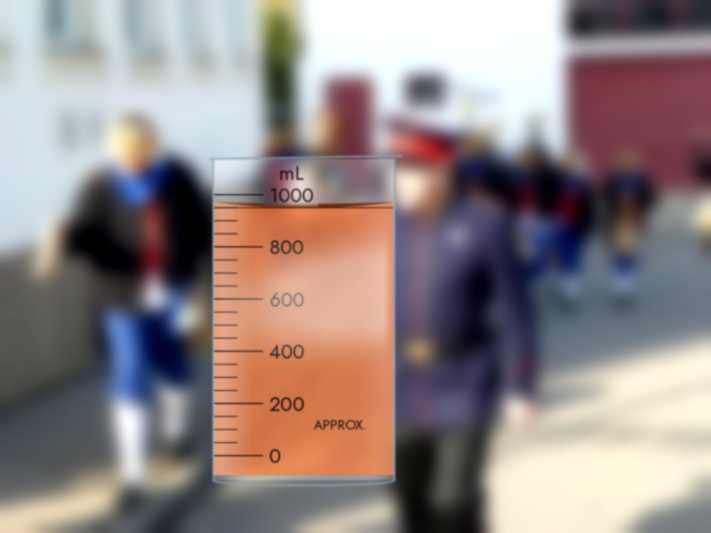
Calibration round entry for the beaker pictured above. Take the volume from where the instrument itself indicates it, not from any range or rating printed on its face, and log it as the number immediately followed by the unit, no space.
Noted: 950mL
